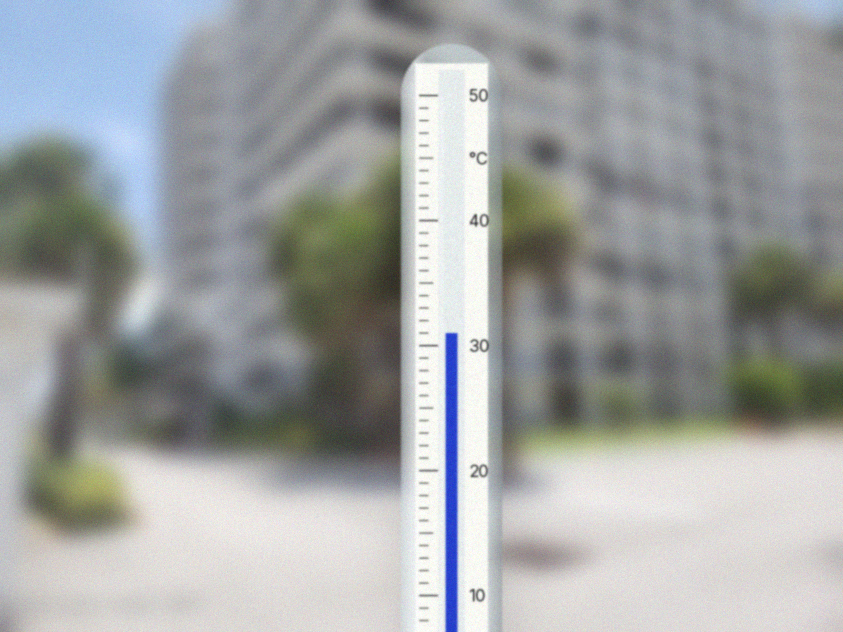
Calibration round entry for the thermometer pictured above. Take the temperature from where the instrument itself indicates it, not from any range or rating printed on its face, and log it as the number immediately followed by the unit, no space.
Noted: 31°C
